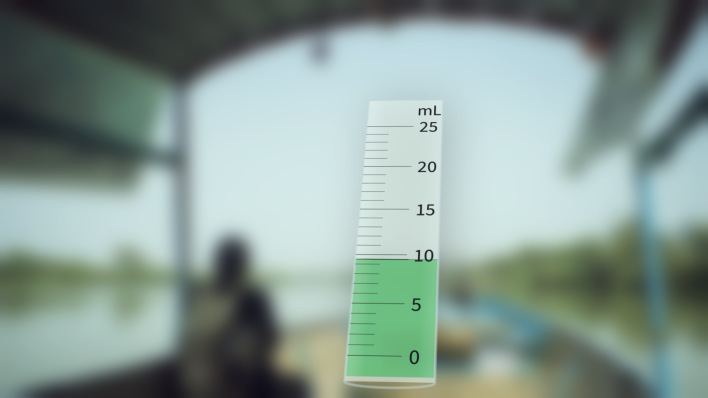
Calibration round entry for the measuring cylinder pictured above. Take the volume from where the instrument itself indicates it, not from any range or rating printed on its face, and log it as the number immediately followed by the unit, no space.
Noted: 9.5mL
